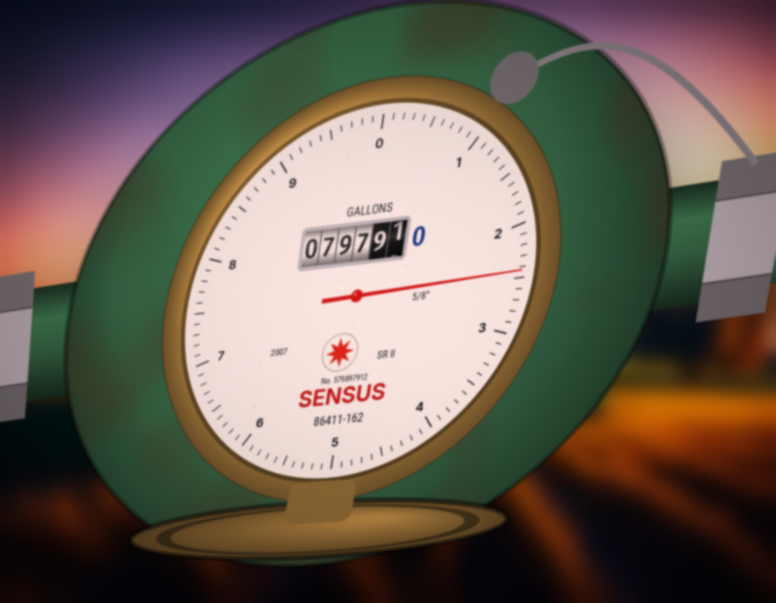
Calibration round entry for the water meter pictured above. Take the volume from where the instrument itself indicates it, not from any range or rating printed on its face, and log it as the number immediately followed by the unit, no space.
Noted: 797912.4gal
